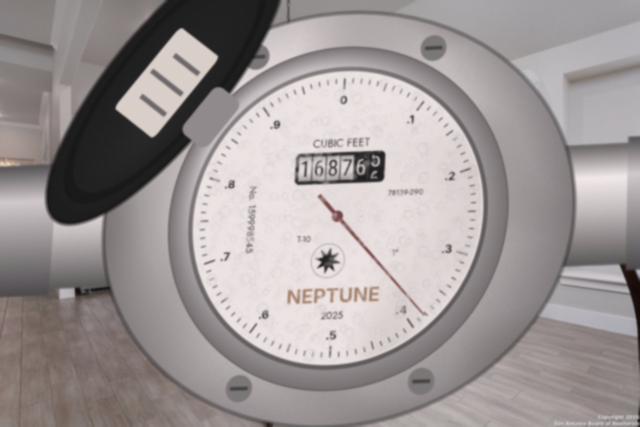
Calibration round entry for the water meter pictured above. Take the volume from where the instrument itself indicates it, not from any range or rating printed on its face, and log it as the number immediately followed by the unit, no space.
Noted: 168765.38ft³
